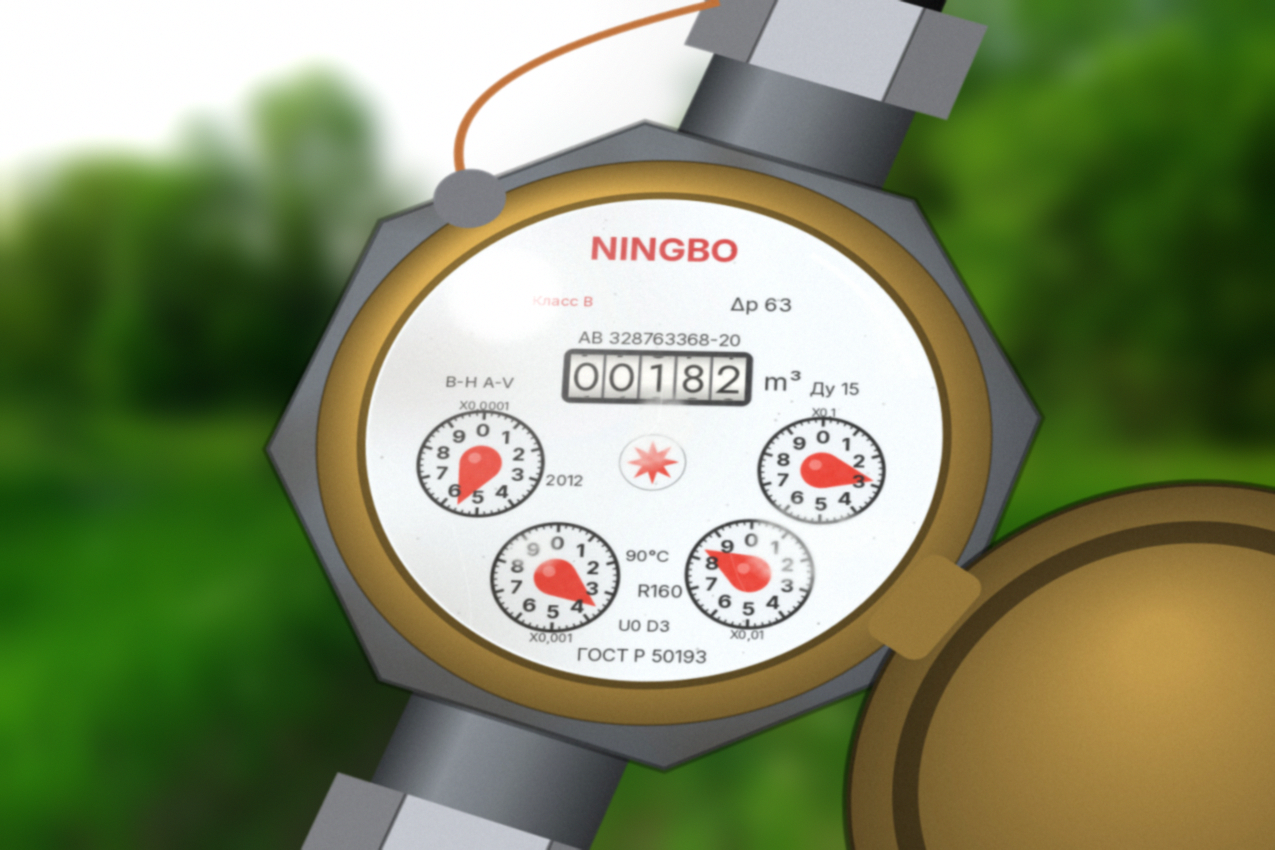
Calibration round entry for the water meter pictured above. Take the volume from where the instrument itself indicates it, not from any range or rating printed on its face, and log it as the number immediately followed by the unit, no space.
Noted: 182.2835m³
